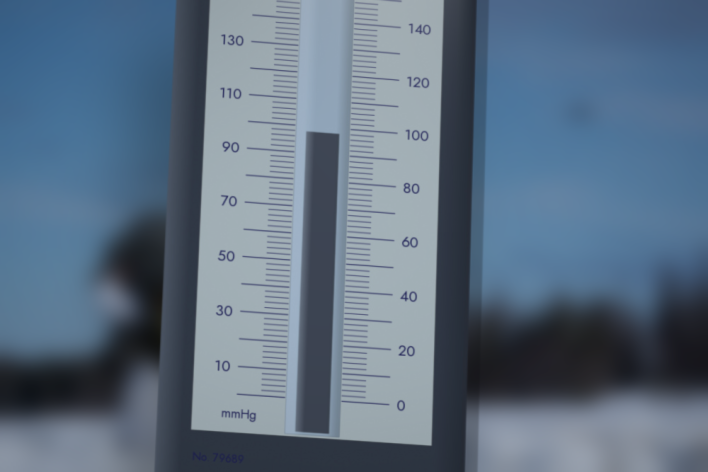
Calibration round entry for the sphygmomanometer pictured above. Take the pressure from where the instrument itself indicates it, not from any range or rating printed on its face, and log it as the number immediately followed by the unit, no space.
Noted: 98mmHg
